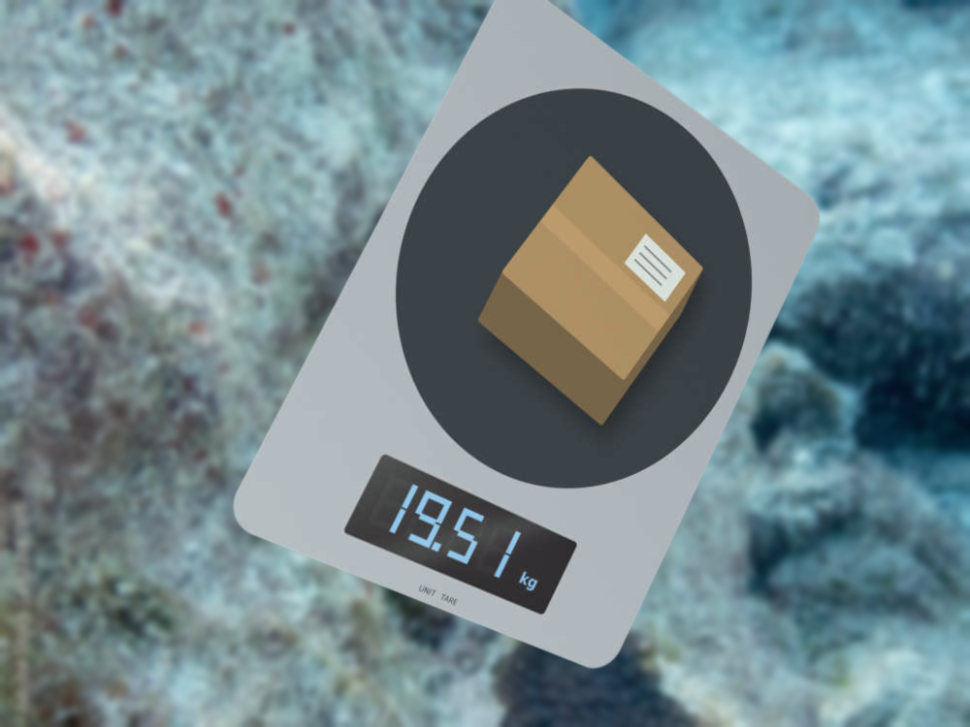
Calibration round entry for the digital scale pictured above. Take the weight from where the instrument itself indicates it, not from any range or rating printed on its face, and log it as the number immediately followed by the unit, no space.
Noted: 19.51kg
